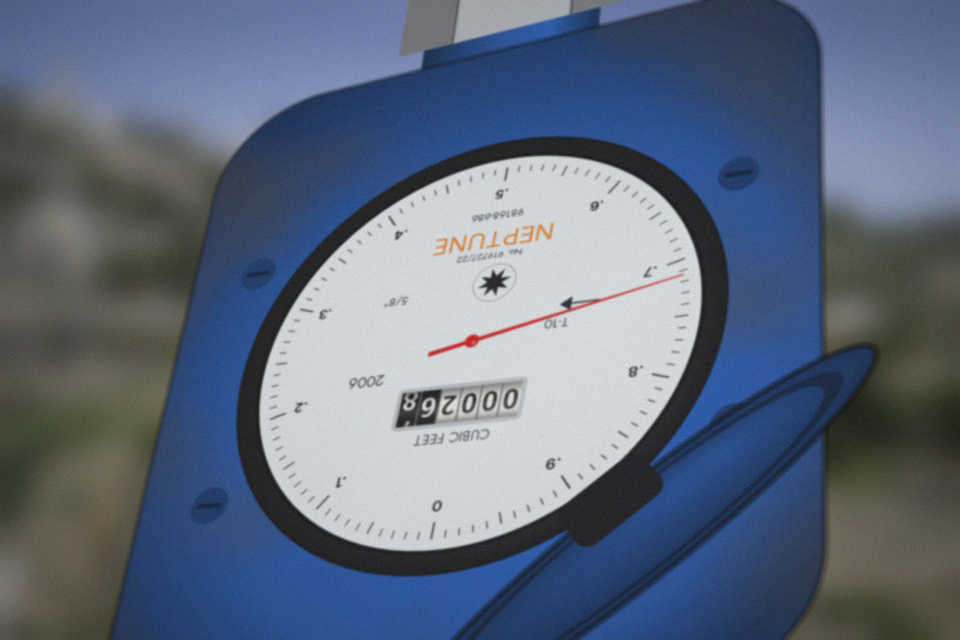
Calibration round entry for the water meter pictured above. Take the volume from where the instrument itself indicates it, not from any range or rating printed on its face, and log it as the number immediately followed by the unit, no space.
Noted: 267.71ft³
